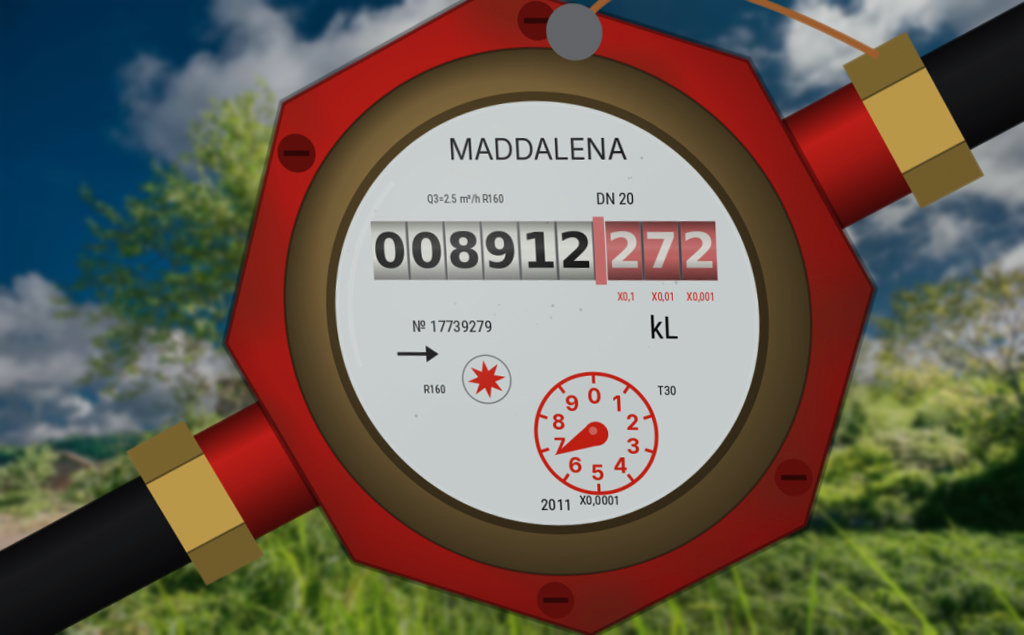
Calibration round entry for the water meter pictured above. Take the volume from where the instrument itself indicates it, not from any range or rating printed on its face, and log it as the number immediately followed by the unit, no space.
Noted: 8912.2726kL
